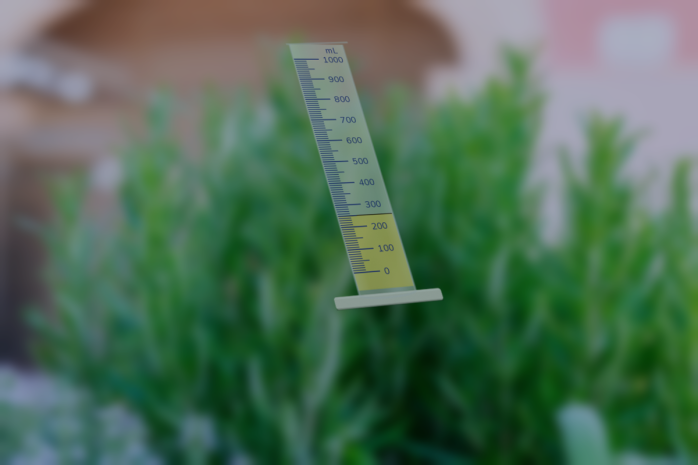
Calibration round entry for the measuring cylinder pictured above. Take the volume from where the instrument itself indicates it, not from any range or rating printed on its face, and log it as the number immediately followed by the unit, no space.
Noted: 250mL
